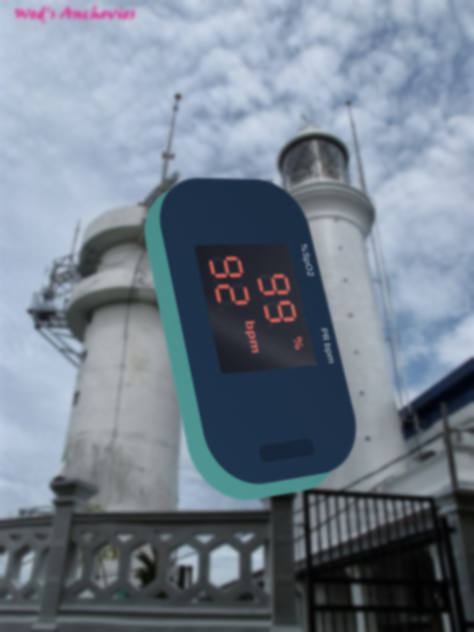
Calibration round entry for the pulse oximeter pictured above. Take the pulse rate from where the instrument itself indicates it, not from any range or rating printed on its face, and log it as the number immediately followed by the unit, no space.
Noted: 92bpm
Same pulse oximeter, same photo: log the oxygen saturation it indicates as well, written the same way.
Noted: 99%
